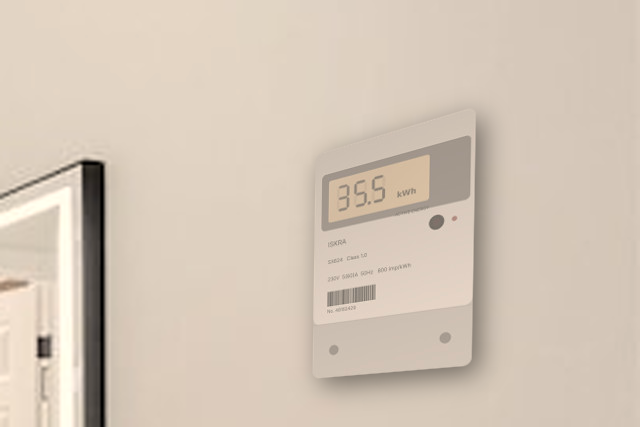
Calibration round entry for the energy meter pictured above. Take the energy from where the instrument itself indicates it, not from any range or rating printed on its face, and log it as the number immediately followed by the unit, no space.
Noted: 35.5kWh
